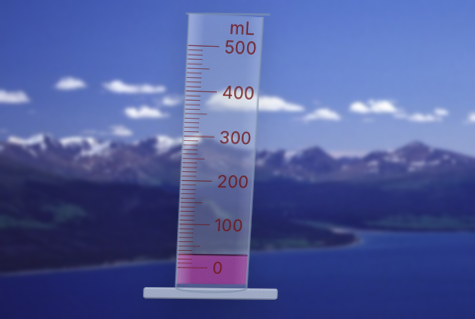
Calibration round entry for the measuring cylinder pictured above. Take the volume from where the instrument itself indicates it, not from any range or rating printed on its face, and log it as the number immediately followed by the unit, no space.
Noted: 30mL
